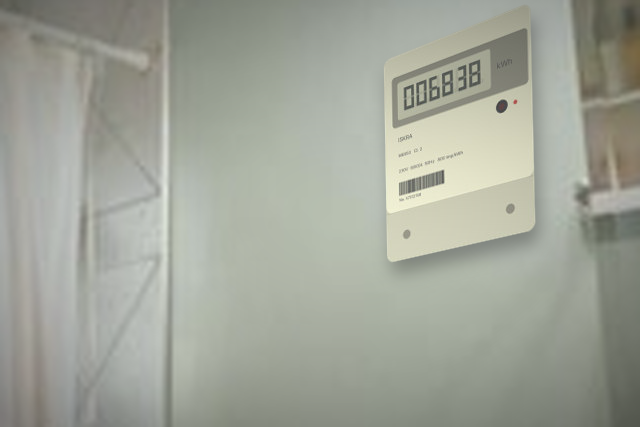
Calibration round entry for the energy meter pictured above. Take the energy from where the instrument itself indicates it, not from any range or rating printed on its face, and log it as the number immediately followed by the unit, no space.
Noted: 6838kWh
